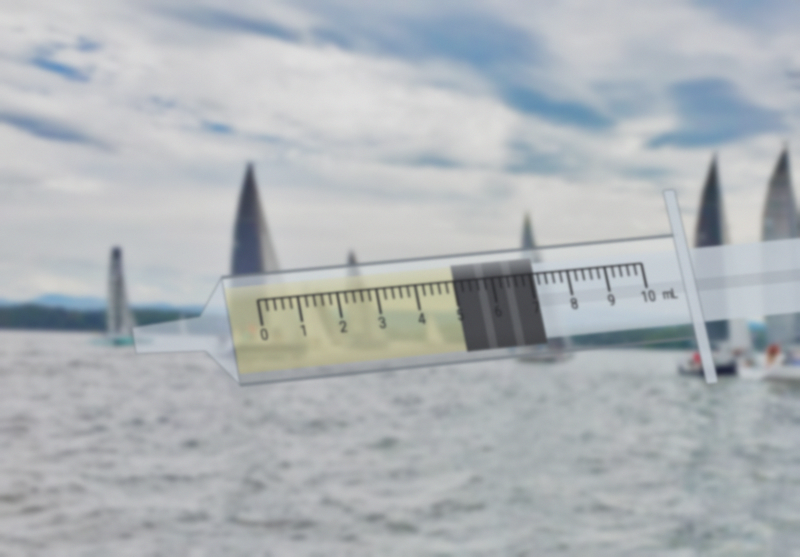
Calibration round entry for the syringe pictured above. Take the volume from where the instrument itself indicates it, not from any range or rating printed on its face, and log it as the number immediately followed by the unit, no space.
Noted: 5mL
